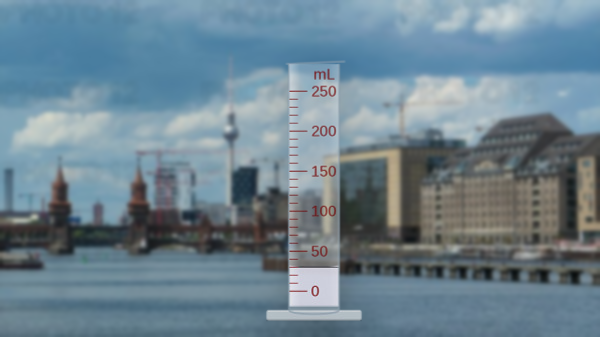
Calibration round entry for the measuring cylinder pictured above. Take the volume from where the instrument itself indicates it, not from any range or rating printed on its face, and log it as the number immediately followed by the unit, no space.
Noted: 30mL
